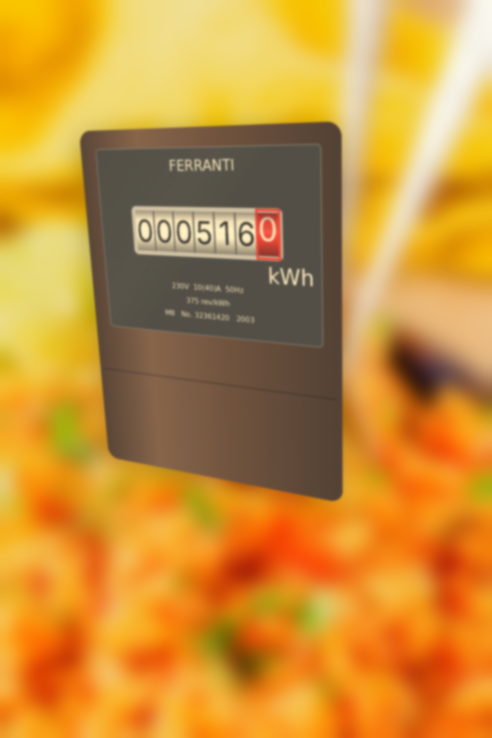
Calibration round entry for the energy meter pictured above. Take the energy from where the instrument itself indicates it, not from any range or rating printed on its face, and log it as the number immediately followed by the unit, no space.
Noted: 516.0kWh
